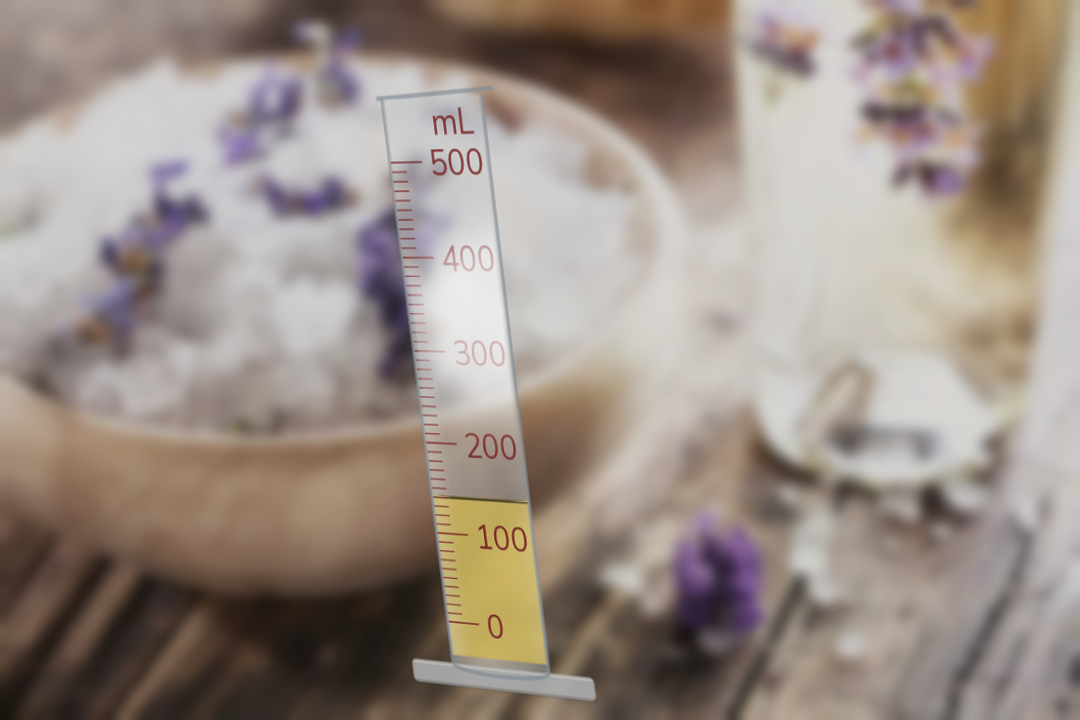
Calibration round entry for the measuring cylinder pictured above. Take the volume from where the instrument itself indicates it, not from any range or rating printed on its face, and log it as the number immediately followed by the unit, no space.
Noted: 140mL
